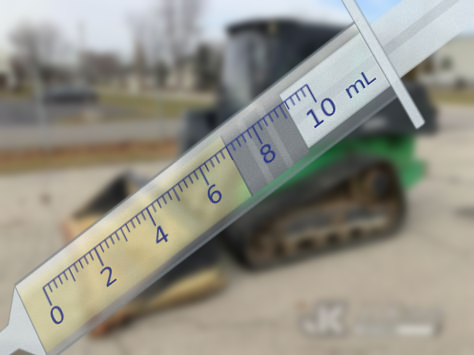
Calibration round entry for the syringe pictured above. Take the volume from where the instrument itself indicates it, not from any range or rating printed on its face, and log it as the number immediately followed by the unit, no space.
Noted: 7mL
